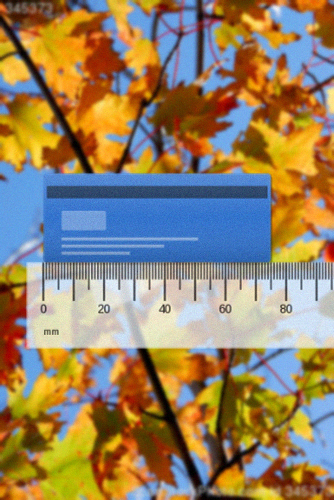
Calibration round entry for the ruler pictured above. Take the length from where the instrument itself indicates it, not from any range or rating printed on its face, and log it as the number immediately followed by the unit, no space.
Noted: 75mm
